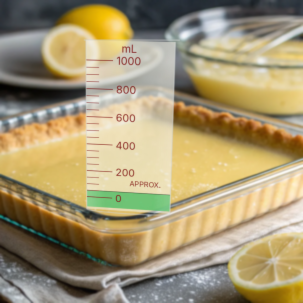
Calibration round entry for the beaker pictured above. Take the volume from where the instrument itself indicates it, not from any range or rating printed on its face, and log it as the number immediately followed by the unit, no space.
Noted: 50mL
